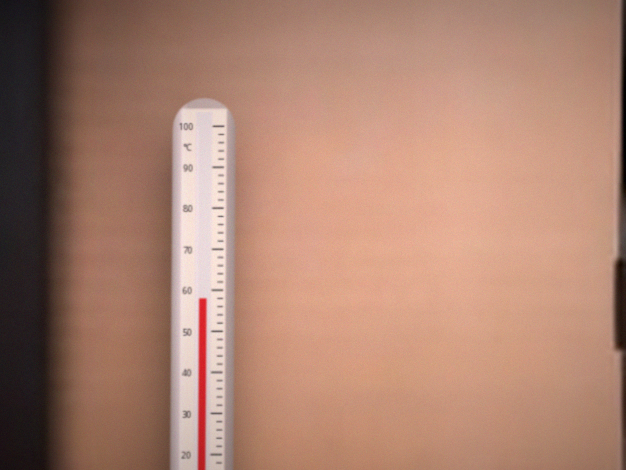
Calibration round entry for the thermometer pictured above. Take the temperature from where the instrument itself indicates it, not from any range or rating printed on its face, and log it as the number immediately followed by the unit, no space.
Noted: 58°C
